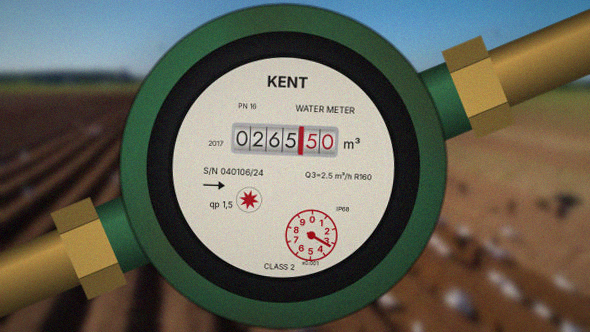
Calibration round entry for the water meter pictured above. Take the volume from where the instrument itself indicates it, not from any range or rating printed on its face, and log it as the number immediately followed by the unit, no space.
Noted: 265.503m³
